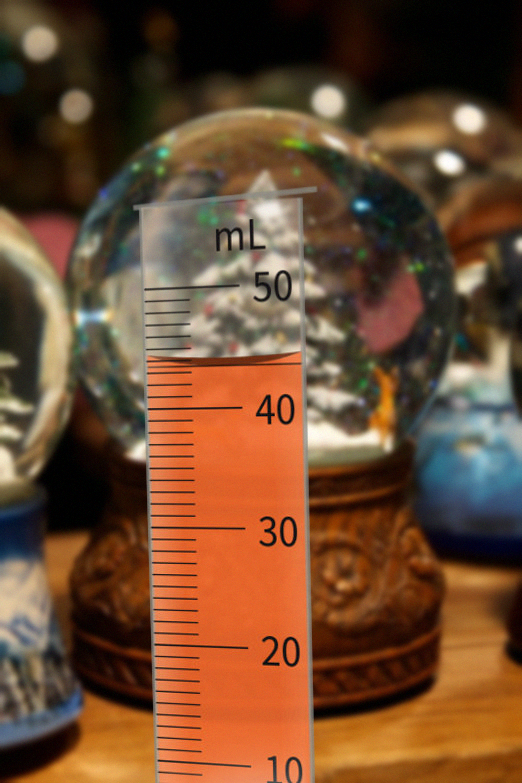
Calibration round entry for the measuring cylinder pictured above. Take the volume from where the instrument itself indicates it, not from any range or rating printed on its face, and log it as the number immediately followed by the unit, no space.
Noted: 43.5mL
